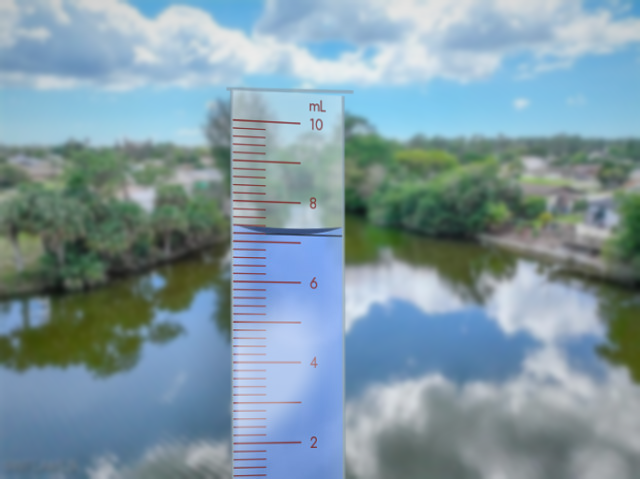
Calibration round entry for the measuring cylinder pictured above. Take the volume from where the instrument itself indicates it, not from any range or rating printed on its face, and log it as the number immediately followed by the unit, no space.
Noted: 7.2mL
